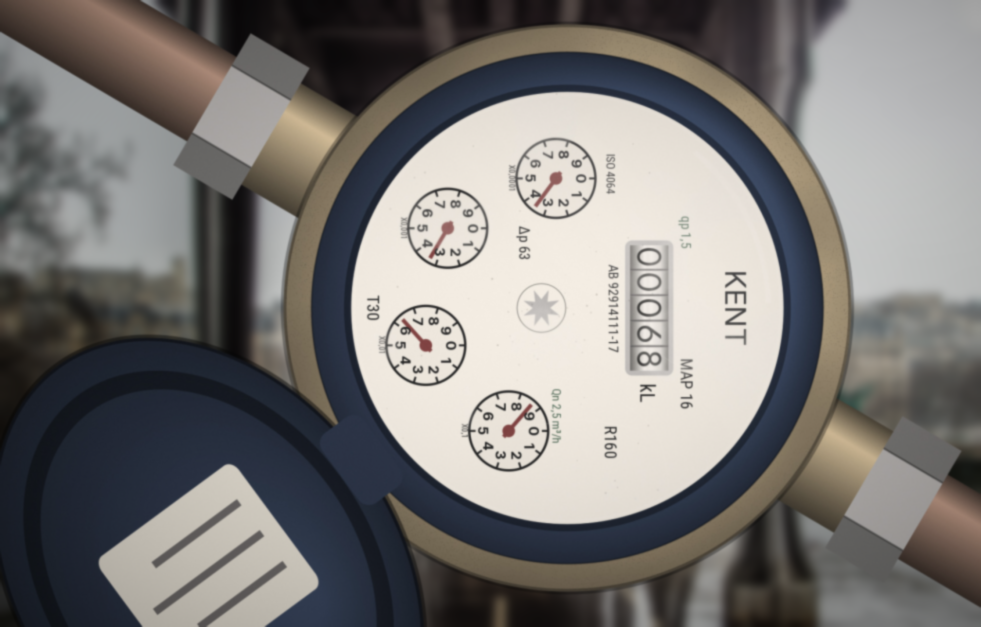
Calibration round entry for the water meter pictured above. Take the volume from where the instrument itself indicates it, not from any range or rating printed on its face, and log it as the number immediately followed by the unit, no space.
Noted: 68.8633kL
